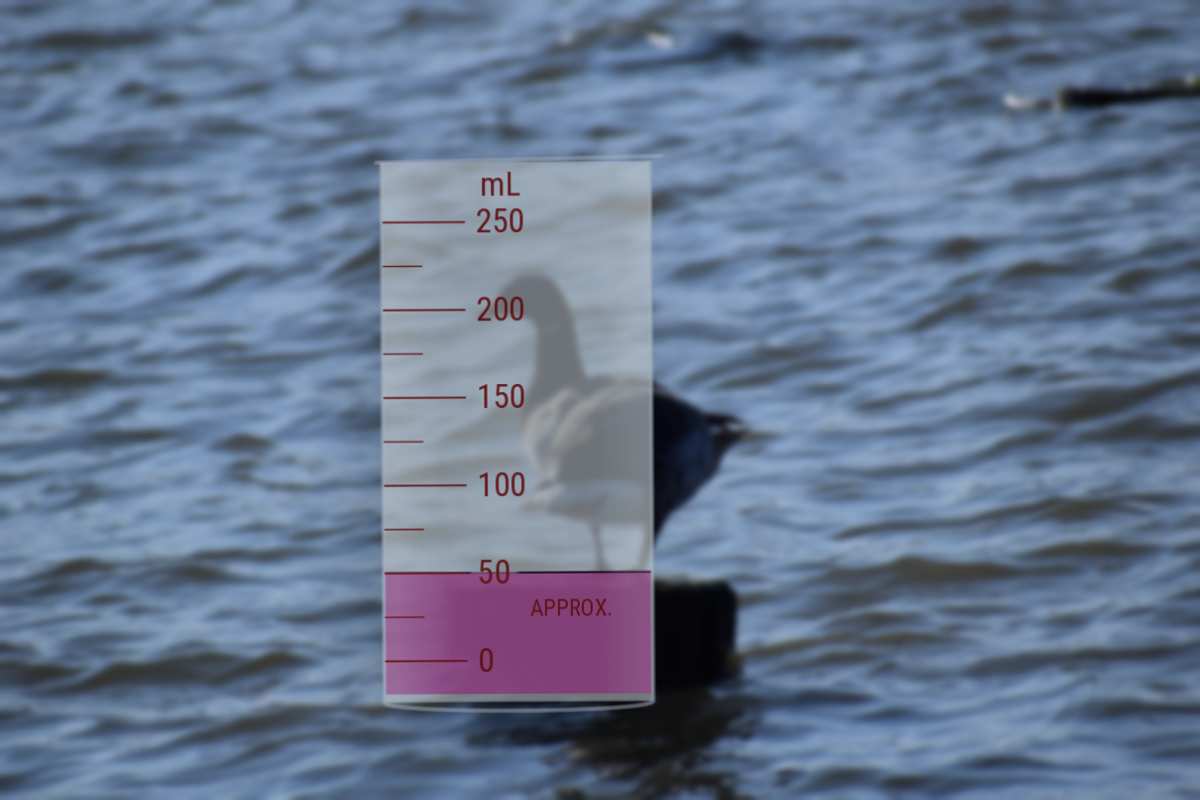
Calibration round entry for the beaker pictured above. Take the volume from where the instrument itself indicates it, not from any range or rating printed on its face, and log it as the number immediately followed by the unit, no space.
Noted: 50mL
